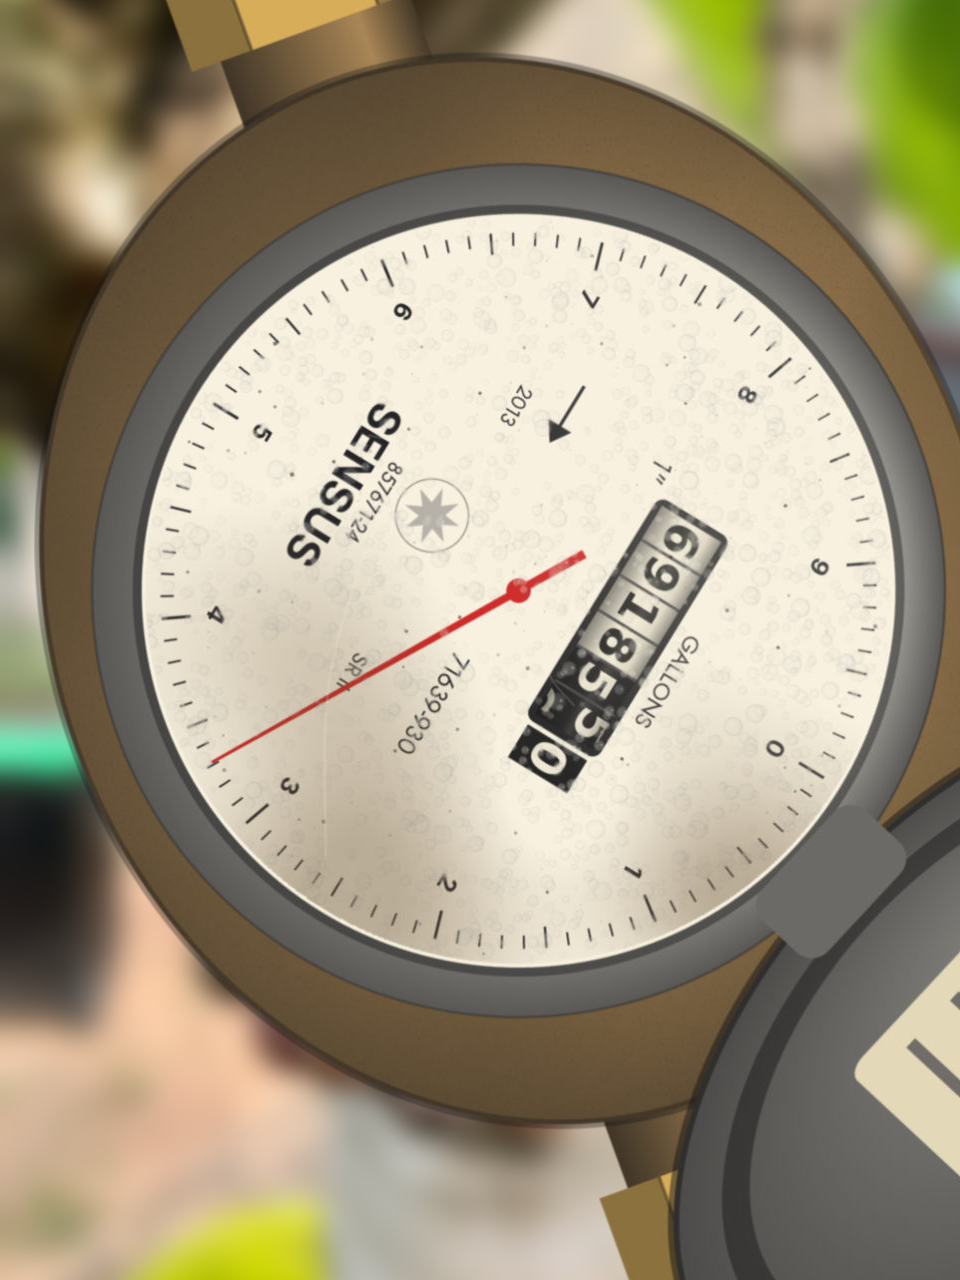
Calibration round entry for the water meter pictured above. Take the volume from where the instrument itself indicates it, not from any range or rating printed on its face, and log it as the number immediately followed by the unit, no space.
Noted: 6918553.3gal
